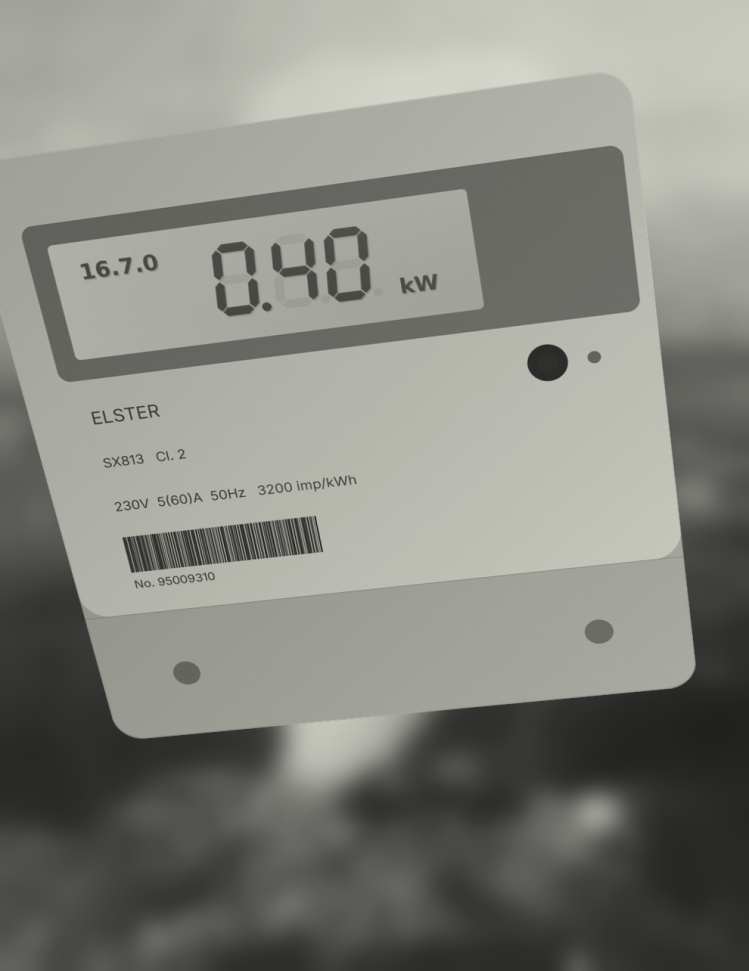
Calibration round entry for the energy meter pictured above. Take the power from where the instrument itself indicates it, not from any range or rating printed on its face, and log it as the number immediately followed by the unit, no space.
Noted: 0.40kW
